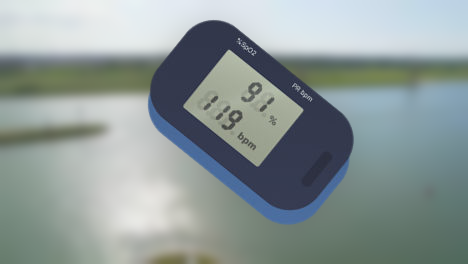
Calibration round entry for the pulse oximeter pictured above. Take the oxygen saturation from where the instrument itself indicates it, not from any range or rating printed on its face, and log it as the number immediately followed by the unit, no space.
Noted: 91%
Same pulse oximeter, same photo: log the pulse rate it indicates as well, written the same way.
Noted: 119bpm
